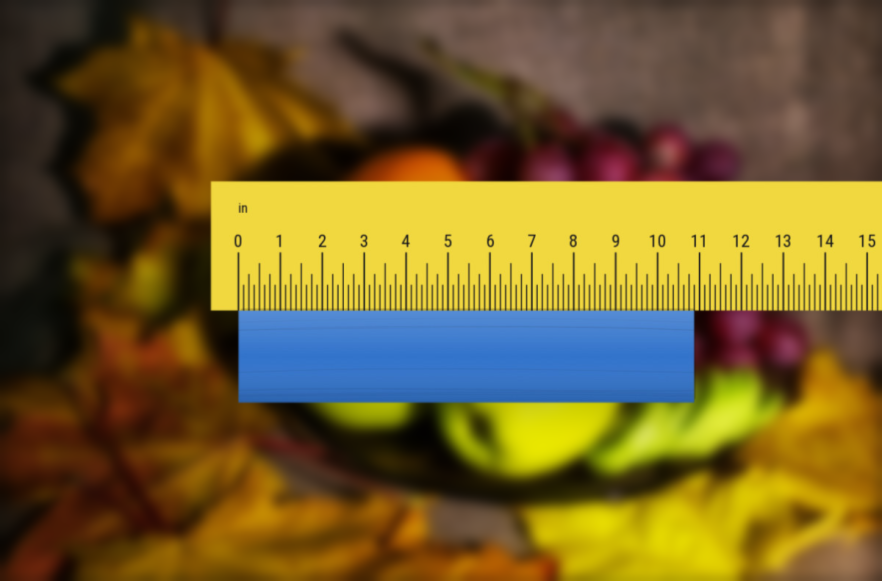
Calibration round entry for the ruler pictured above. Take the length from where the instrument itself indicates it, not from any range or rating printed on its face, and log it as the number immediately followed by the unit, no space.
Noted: 10.875in
